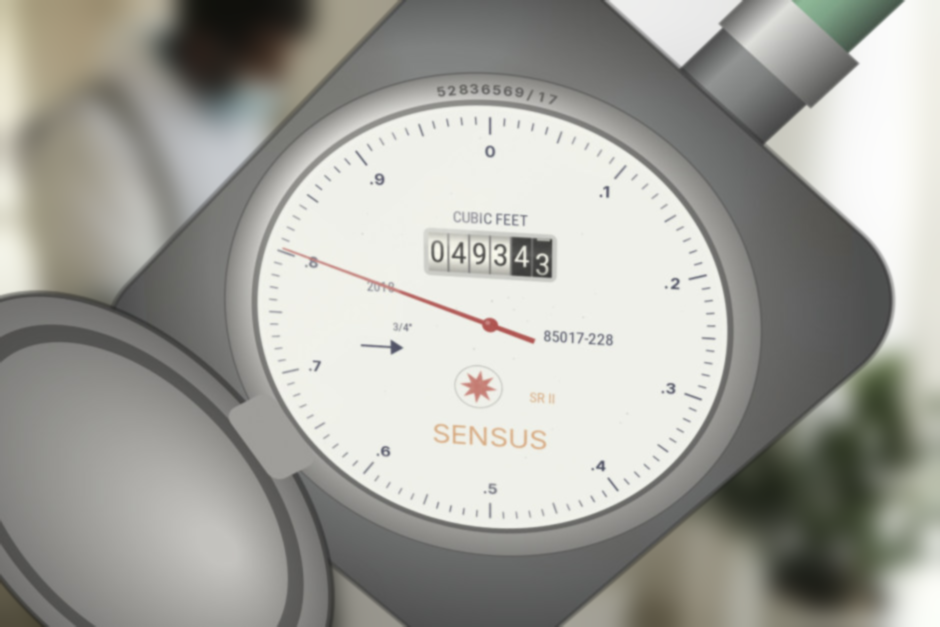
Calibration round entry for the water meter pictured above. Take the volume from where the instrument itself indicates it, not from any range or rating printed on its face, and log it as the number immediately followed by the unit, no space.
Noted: 49342.80ft³
